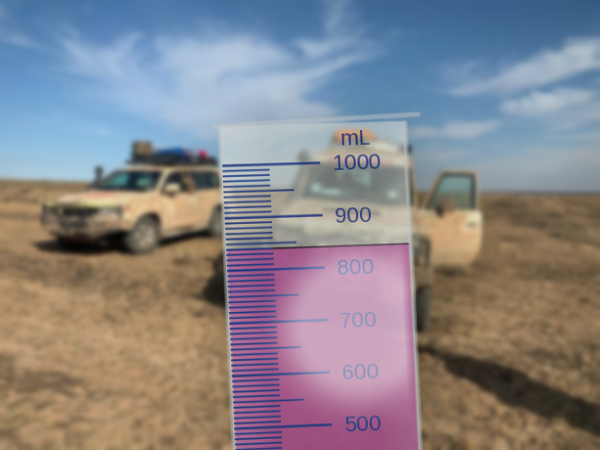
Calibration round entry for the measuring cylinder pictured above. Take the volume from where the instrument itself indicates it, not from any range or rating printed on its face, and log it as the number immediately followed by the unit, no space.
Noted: 840mL
